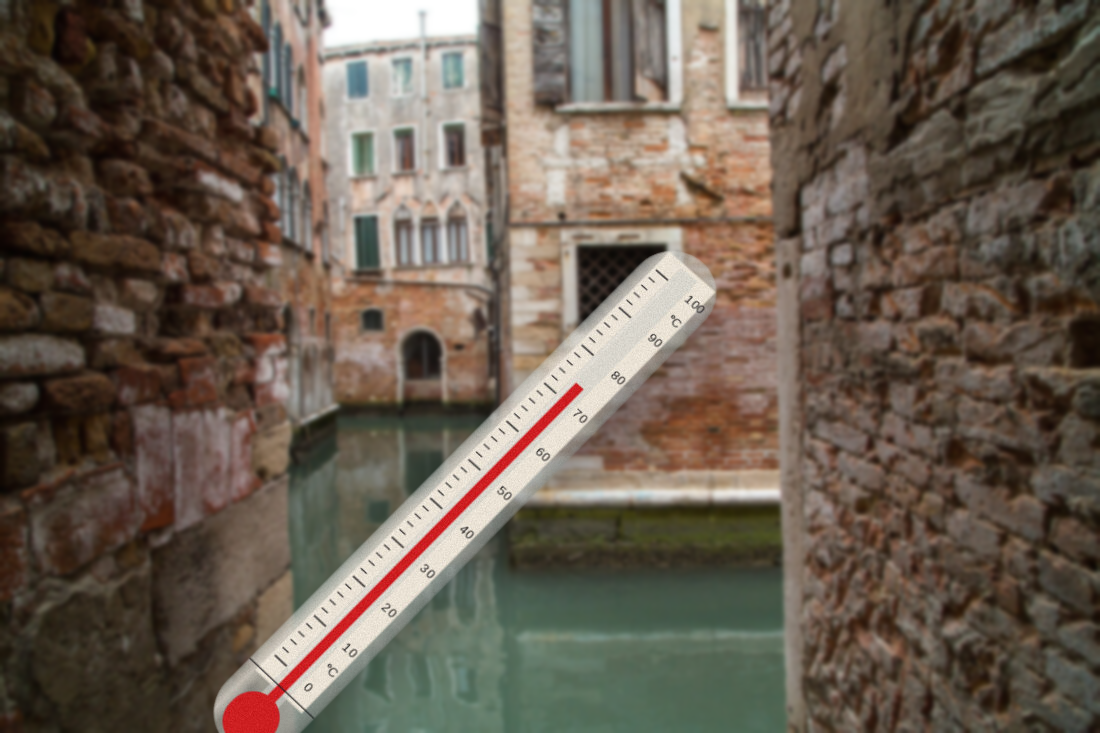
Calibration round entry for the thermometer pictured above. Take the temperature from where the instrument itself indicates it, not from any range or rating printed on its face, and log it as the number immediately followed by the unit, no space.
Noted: 74°C
